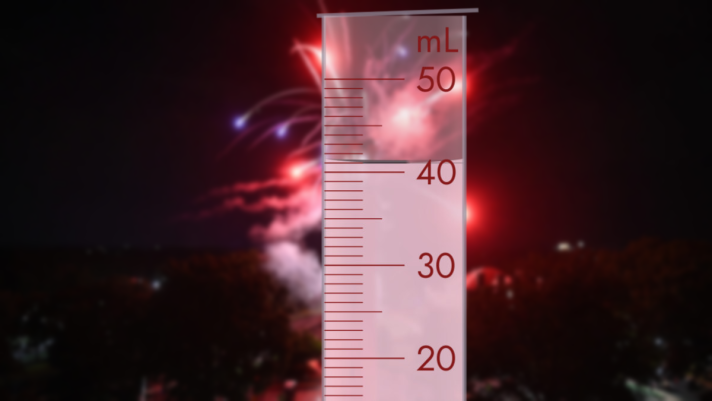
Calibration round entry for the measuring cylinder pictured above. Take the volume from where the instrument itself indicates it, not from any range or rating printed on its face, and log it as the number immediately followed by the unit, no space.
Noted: 41mL
